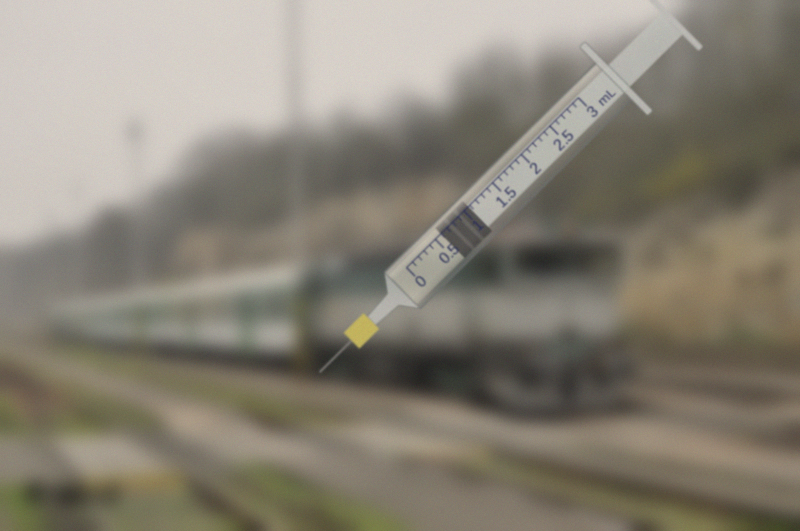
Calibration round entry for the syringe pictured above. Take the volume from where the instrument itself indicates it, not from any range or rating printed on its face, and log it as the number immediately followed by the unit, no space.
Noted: 0.6mL
